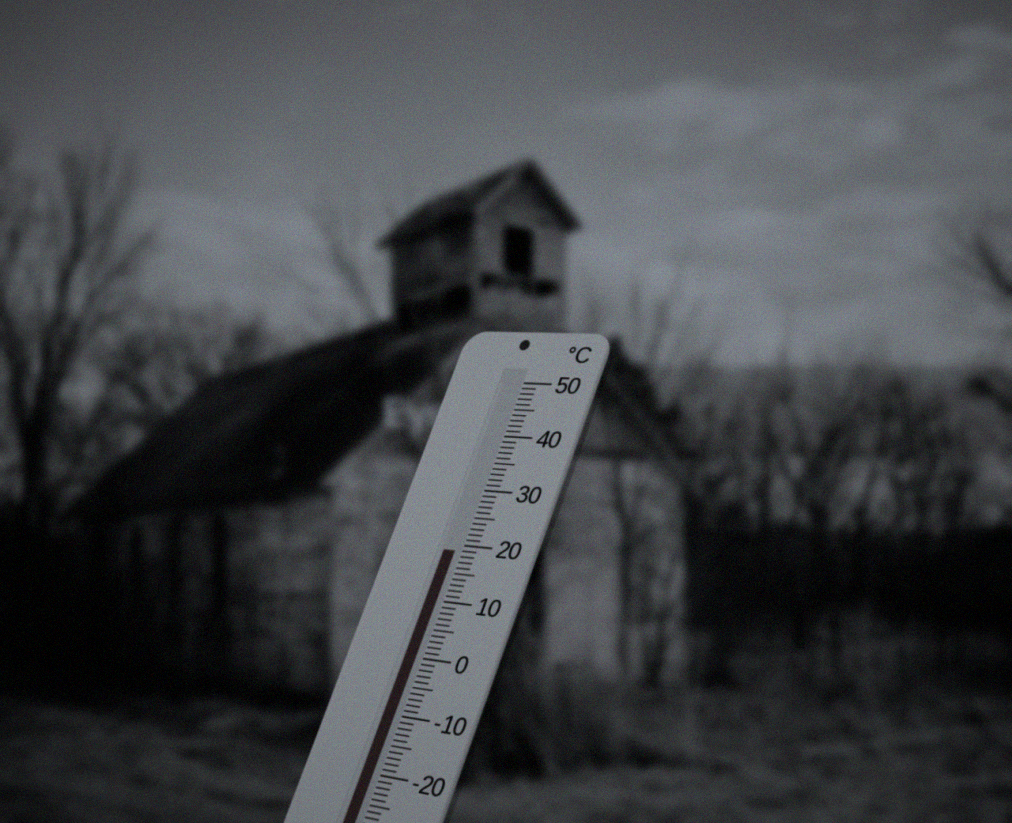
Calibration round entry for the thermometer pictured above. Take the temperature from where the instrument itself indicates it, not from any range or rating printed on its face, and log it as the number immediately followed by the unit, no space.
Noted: 19°C
